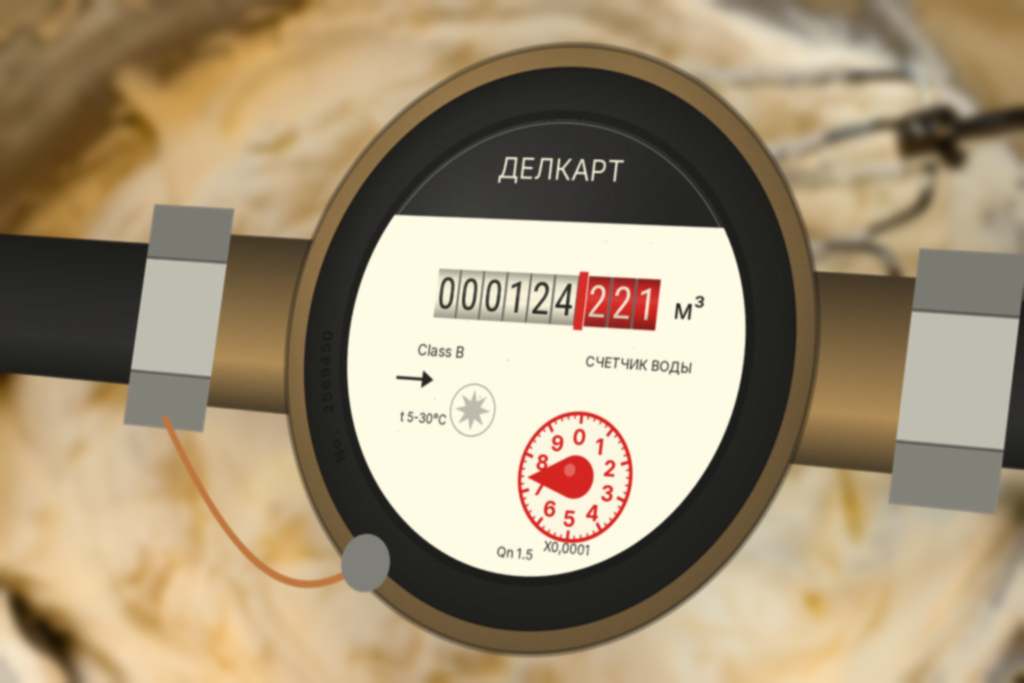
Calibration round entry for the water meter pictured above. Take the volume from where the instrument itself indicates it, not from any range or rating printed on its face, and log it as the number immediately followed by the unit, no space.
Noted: 124.2217m³
